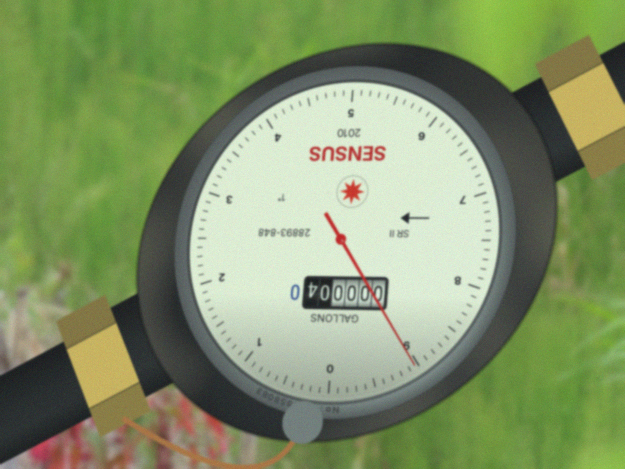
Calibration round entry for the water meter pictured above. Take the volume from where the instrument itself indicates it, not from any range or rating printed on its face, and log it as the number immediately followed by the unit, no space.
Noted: 39.0gal
